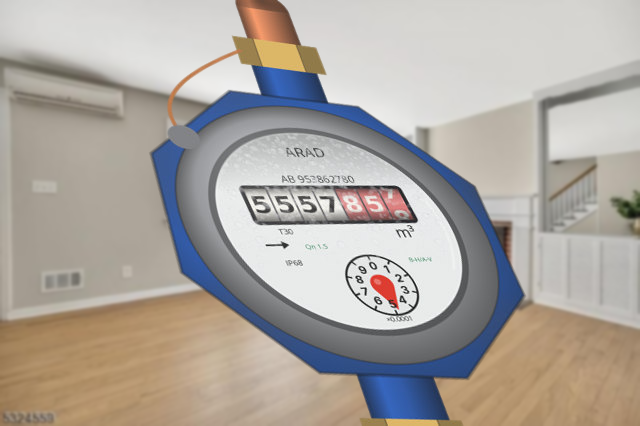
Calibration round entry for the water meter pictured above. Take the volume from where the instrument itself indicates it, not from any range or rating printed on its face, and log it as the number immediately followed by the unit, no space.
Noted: 5557.8574m³
